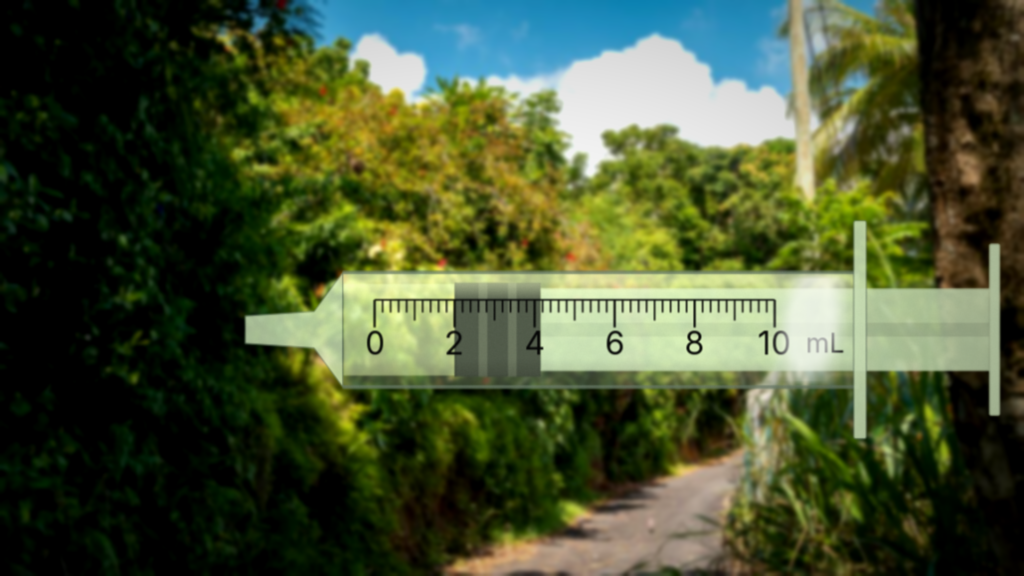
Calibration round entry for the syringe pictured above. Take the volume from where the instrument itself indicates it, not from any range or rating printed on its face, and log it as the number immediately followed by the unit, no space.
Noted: 2mL
